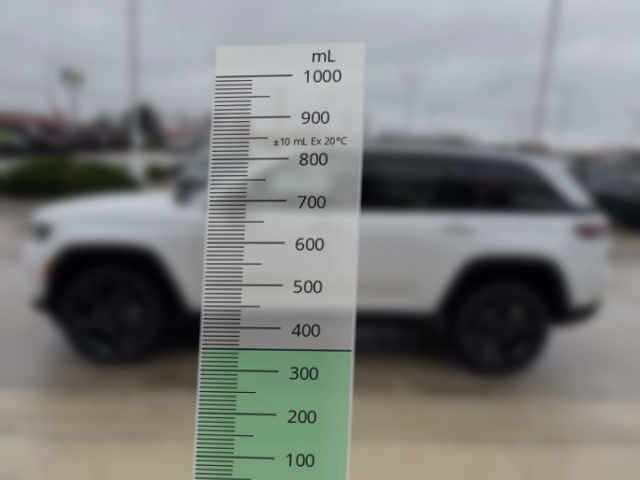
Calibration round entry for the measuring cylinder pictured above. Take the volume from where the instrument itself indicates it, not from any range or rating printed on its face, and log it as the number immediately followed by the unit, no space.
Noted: 350mL
